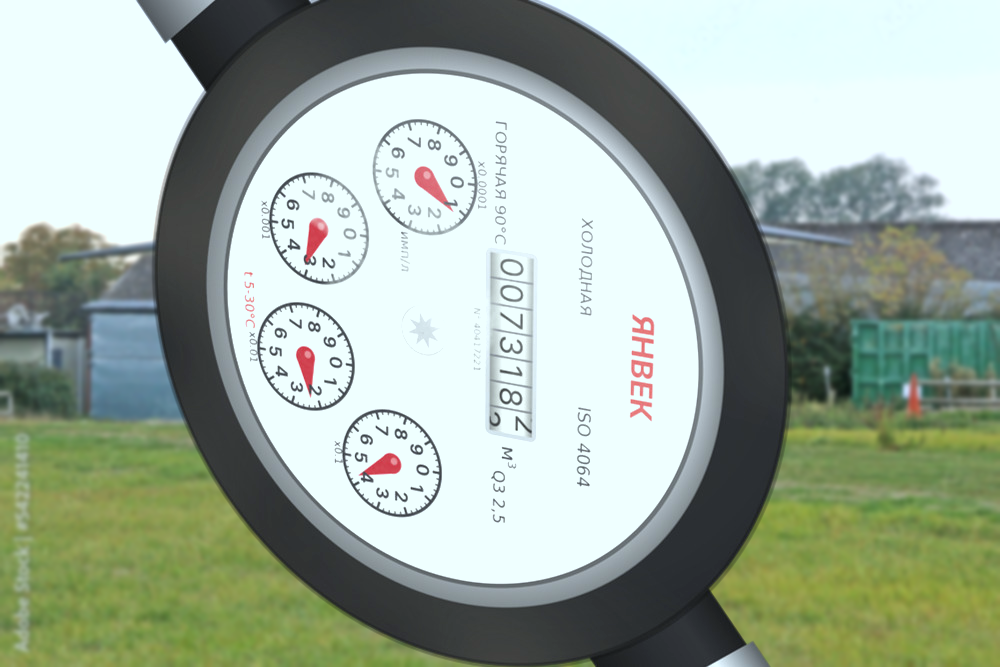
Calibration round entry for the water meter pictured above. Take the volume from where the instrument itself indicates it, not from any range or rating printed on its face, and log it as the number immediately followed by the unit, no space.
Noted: 73182.4231m³
